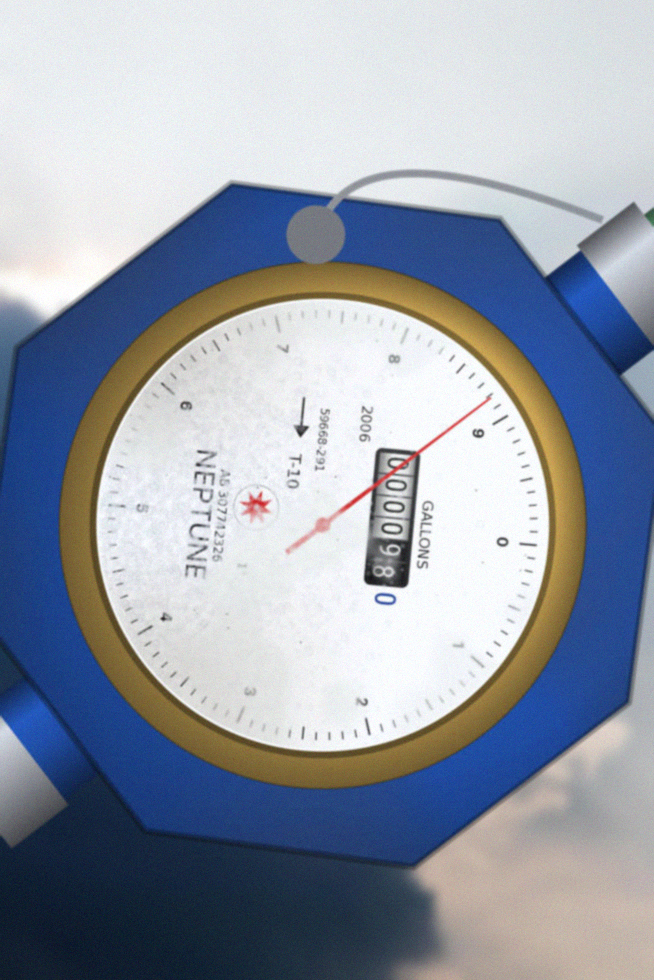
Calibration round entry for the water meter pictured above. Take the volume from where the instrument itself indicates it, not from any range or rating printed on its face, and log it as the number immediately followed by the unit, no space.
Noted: 978.8gal
